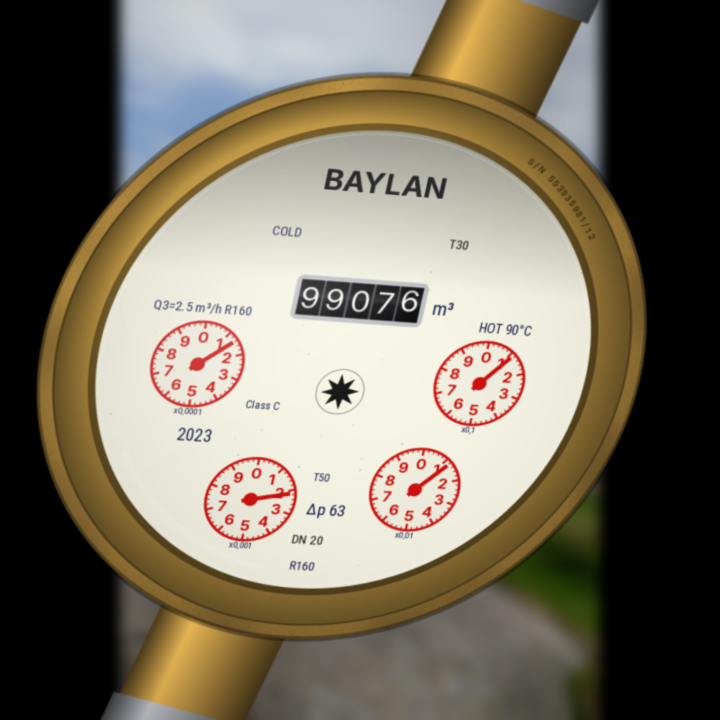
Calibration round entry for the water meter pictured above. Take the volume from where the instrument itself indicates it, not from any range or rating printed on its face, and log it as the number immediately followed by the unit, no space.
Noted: 99076.1121m³
